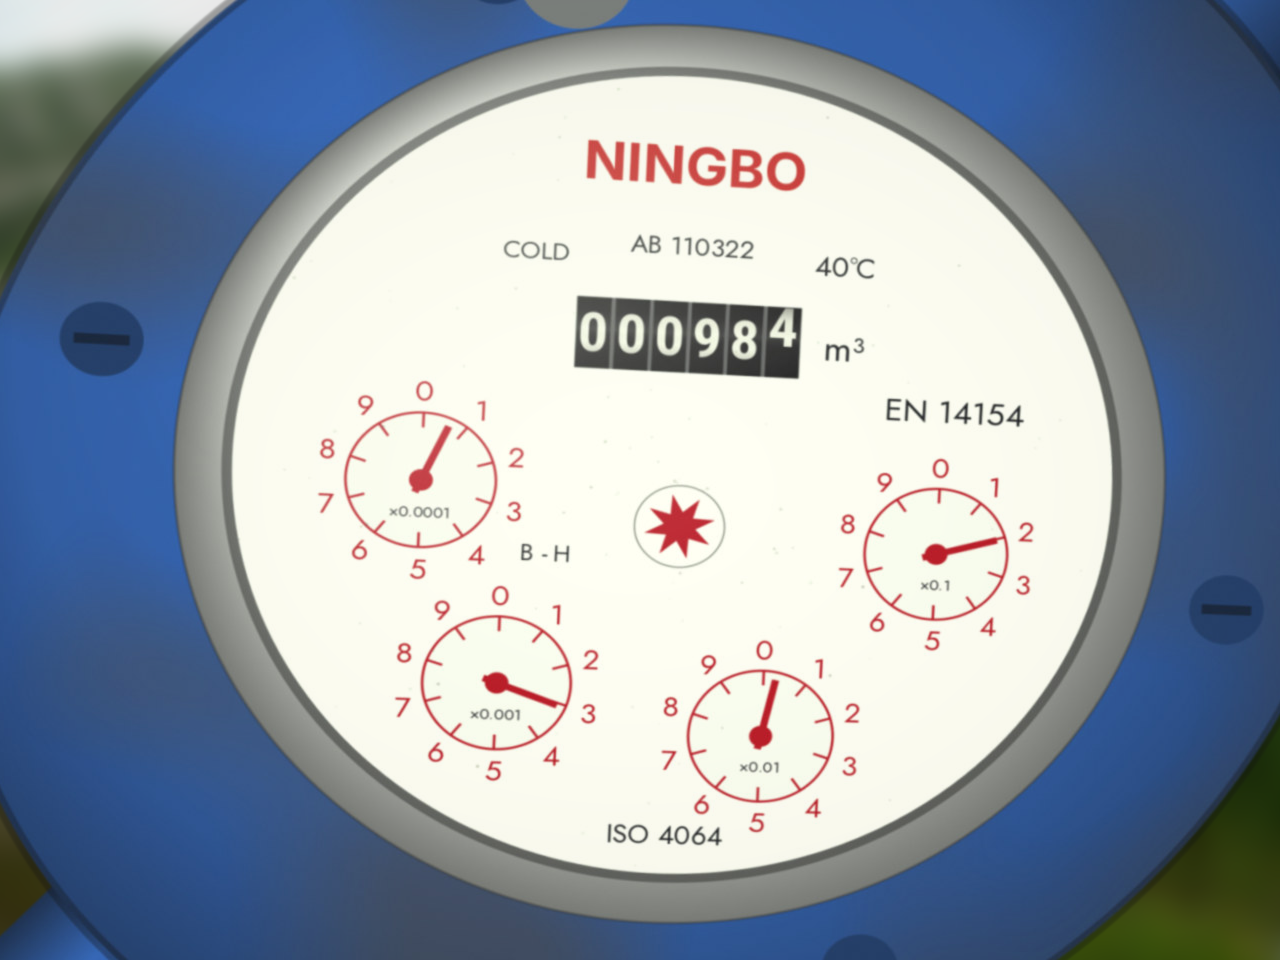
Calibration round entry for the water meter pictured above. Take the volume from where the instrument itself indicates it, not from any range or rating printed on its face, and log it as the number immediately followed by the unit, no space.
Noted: 984.2030m³
